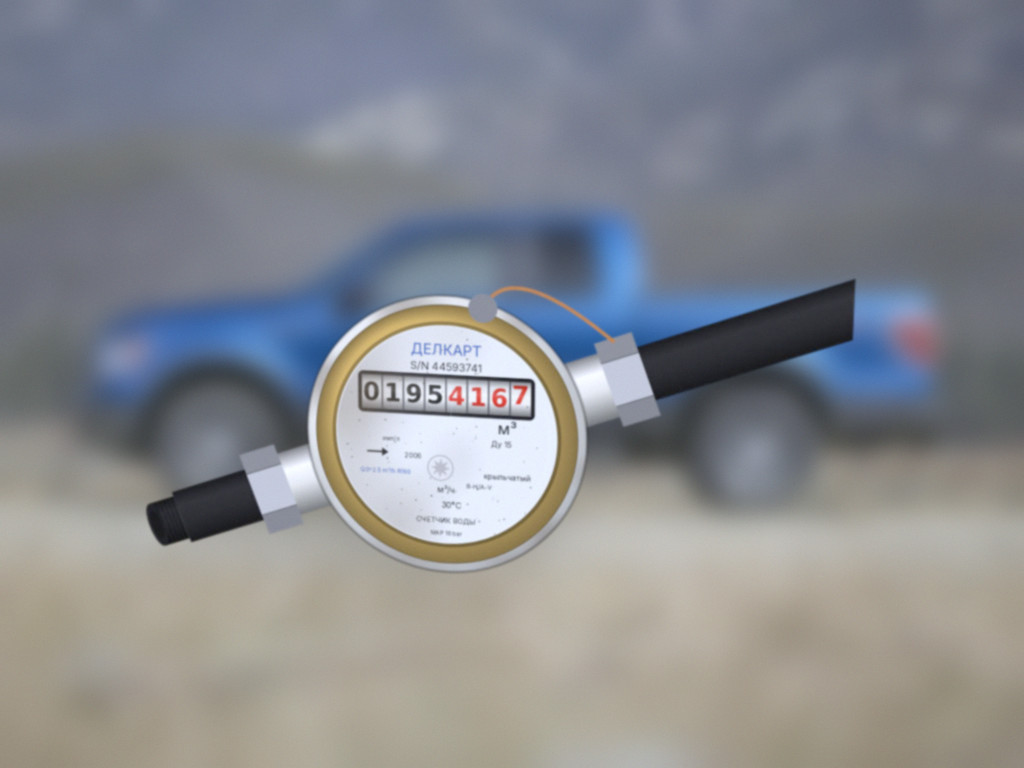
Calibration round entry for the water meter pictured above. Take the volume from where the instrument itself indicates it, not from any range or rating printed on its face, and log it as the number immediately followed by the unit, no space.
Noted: 195.4167m³
